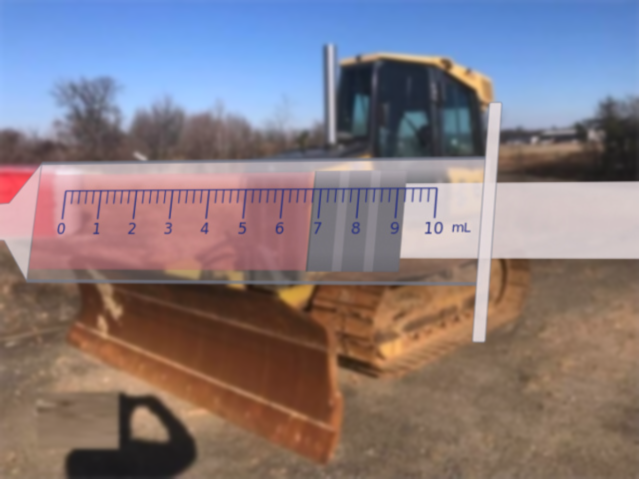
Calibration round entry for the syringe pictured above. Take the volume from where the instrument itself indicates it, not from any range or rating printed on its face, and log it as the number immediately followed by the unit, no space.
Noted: 6.8mL
